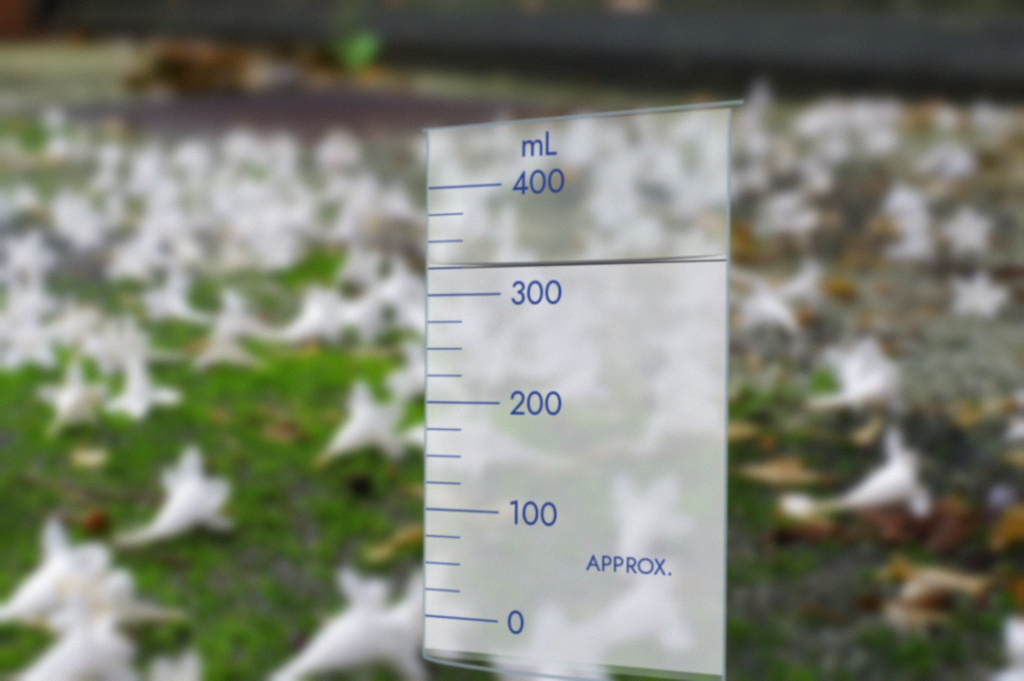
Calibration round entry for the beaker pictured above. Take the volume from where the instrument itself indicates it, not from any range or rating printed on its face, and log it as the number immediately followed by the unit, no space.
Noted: 325mL
